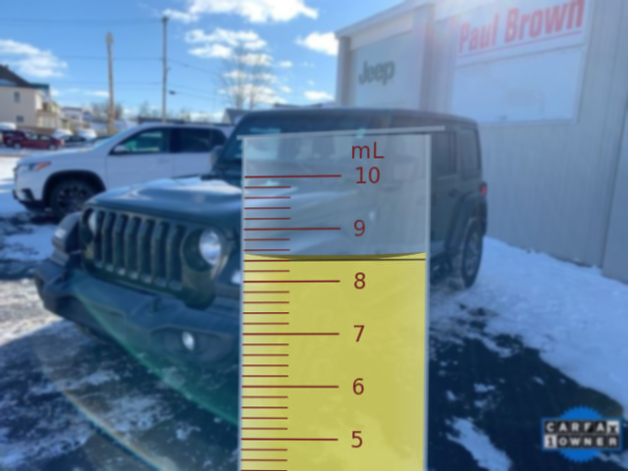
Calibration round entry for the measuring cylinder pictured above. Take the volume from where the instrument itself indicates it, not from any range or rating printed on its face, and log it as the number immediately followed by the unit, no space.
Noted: 8.4mL
